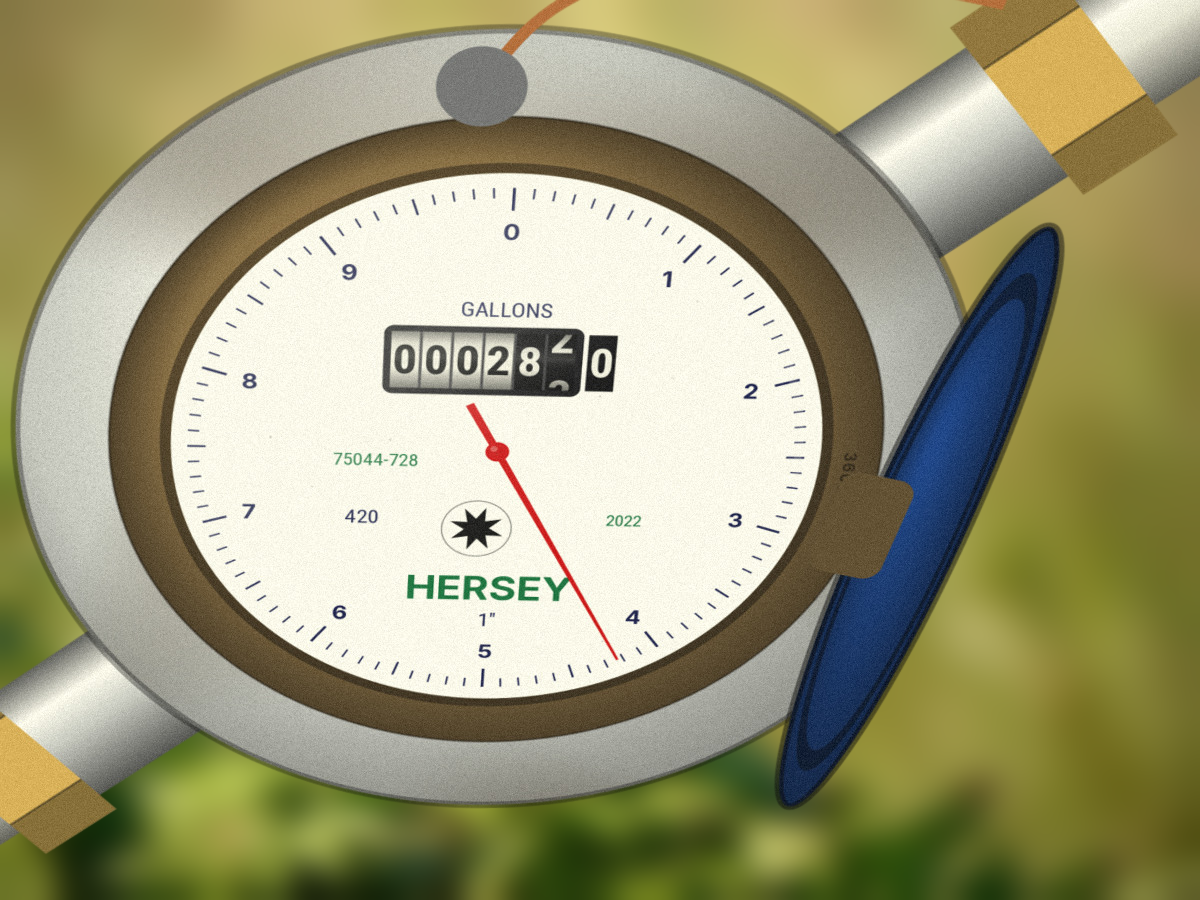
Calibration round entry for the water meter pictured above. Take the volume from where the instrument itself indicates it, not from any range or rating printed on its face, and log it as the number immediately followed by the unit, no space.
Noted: 2824.2gal
